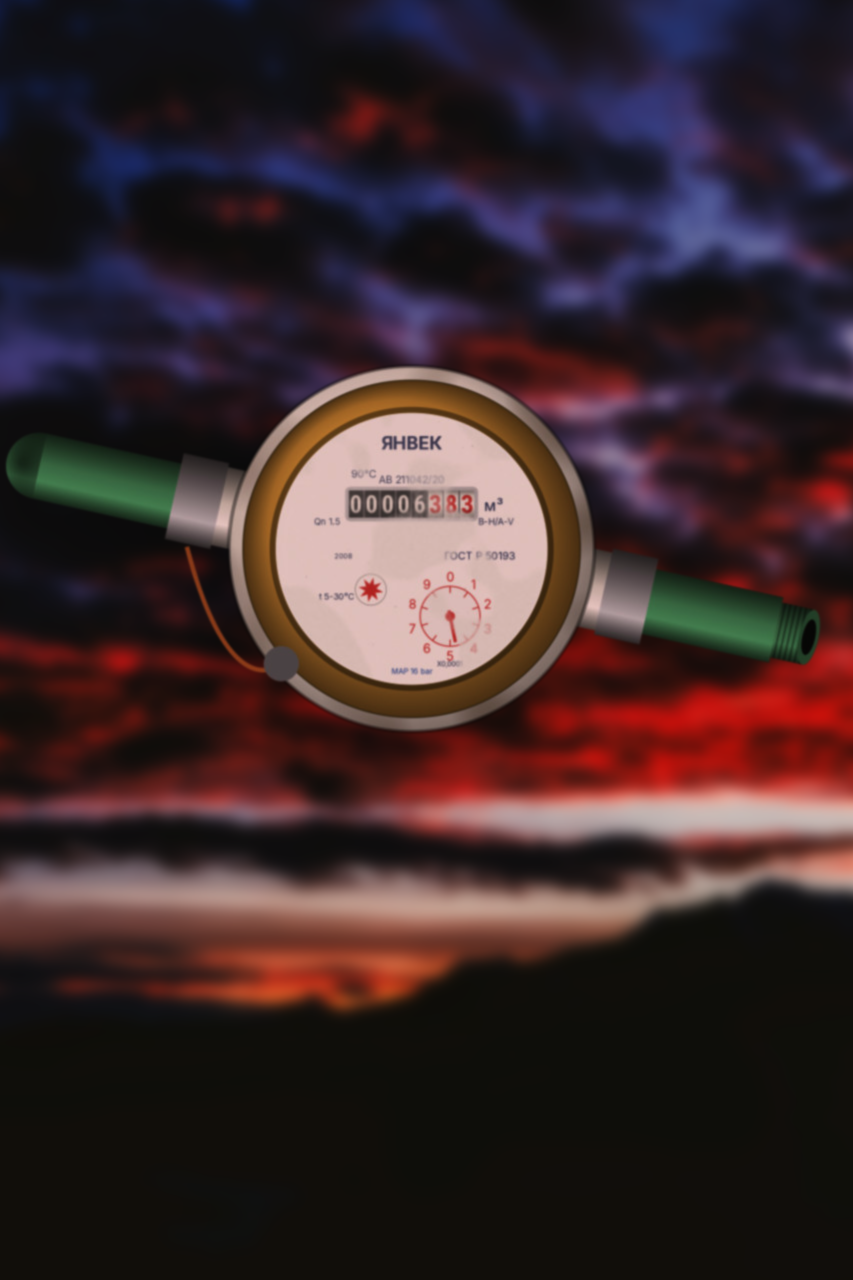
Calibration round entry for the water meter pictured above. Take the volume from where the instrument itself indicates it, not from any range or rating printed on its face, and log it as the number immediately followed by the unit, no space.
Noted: 6.3834m³
